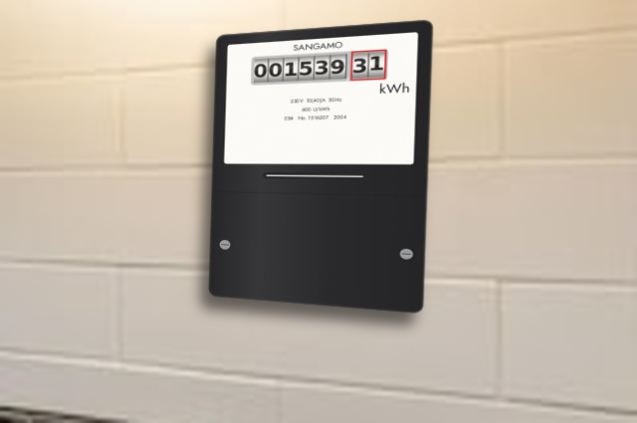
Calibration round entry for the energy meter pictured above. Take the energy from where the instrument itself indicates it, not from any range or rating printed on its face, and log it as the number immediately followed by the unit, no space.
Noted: 1539.31kWh
